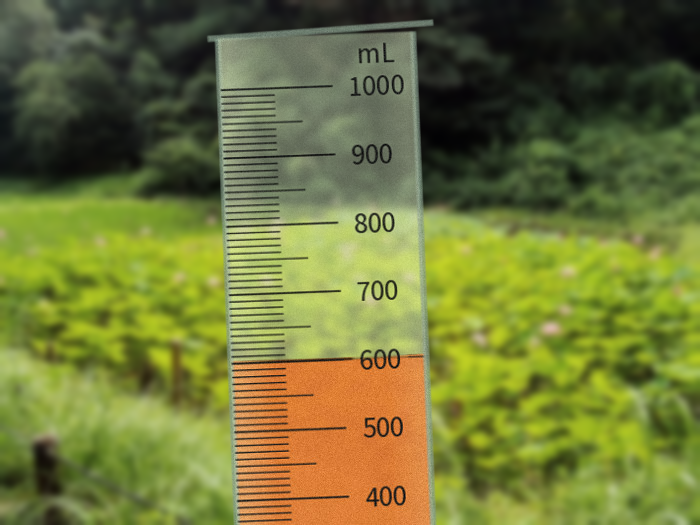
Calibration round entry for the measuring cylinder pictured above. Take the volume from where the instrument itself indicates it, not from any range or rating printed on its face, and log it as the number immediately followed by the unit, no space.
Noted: 600mL
